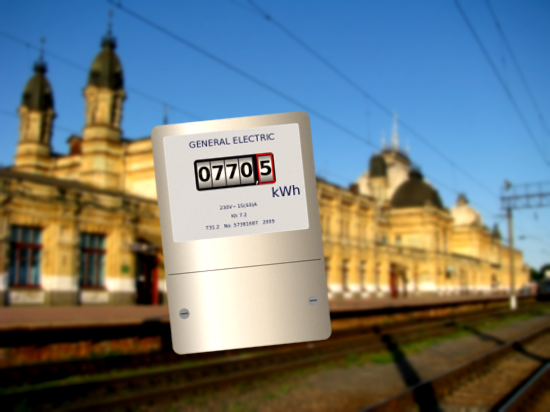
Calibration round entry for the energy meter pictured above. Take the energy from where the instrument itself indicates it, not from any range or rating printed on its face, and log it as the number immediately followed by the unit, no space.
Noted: 770.5kWh
